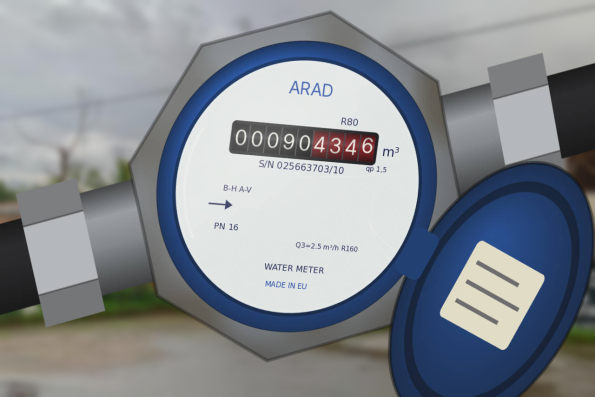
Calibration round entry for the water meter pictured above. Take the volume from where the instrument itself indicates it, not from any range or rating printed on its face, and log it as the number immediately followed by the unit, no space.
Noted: 90.4346m³
